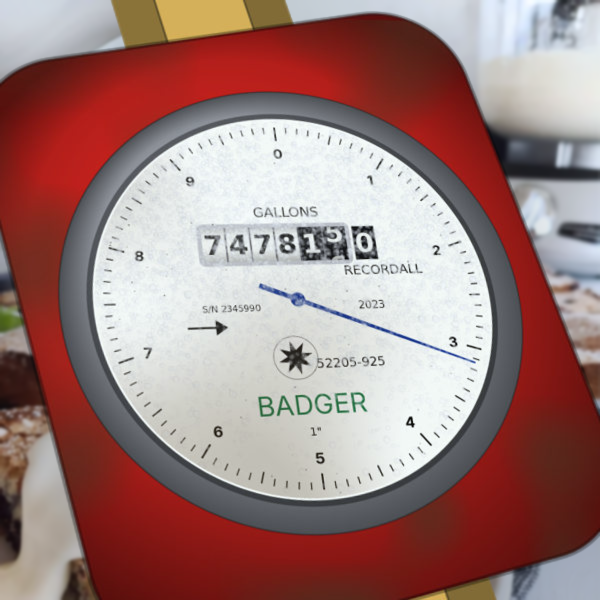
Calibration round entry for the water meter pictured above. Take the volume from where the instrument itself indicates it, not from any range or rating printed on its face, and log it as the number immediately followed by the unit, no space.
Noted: 7478153.1gal
